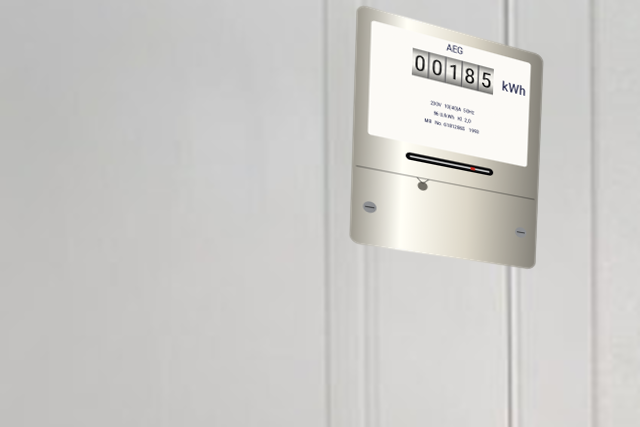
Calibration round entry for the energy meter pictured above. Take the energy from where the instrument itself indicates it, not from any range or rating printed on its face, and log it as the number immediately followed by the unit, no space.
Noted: 185kWh
